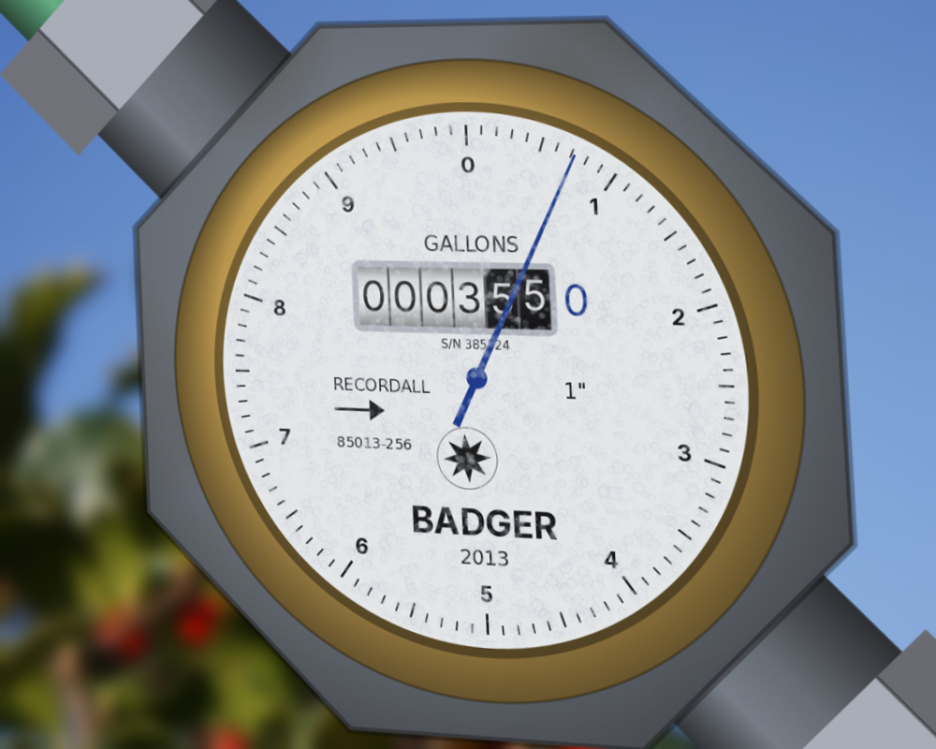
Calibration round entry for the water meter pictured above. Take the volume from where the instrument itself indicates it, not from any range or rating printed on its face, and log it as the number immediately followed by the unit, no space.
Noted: 3550.7gal
